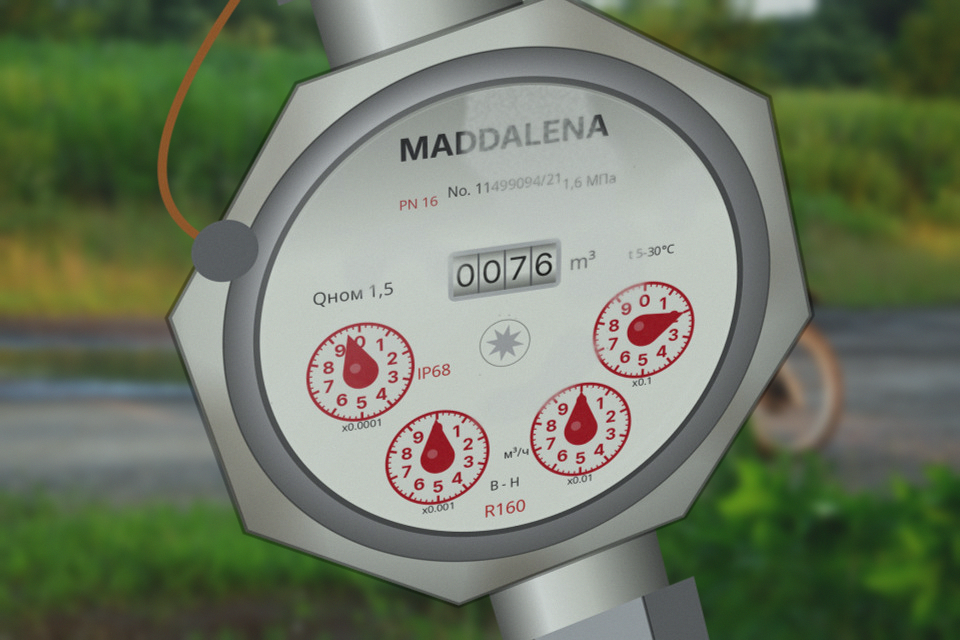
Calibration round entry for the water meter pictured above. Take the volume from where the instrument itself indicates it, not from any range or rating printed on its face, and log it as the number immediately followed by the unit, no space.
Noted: 76.1999m³
